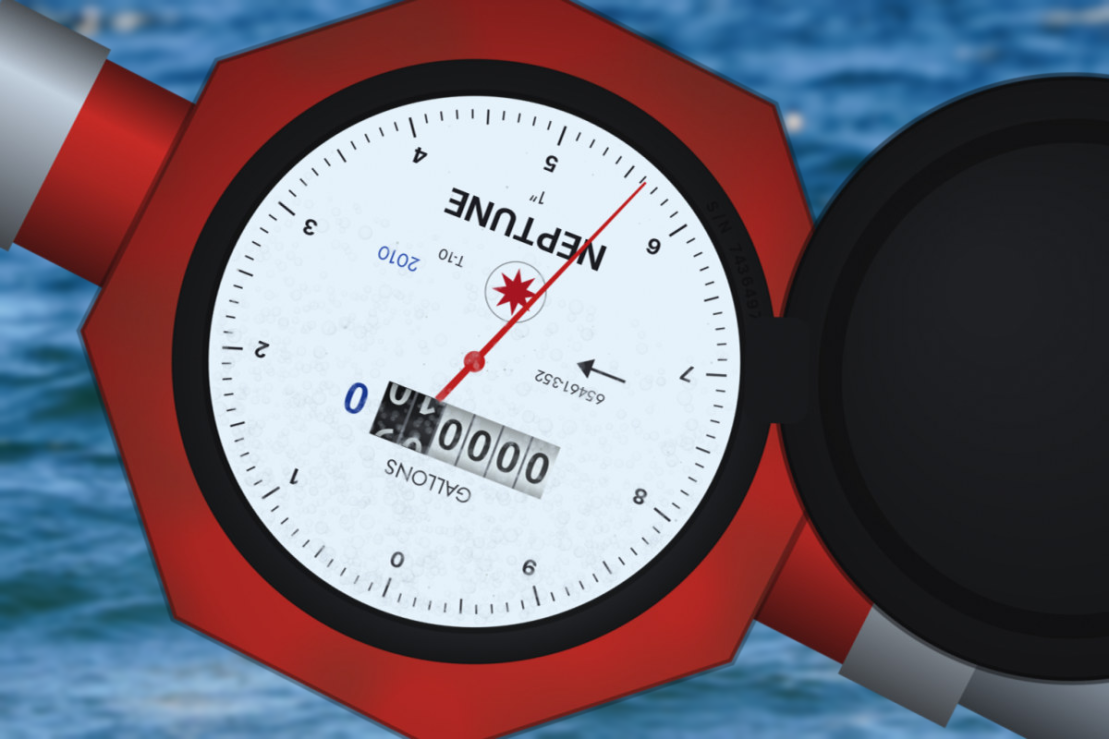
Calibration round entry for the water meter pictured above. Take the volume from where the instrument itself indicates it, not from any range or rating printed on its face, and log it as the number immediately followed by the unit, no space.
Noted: 95.6gal
